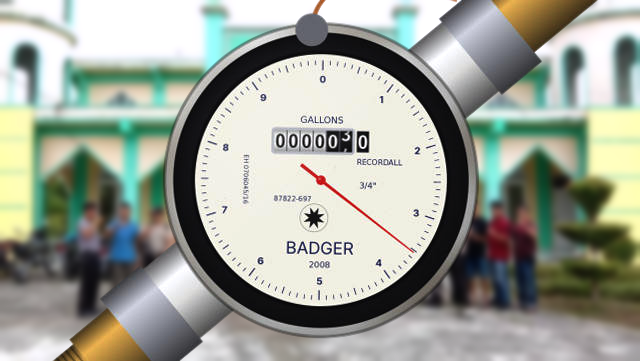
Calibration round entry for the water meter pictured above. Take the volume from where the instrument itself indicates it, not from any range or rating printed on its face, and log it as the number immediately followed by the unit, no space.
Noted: 33.5gal
